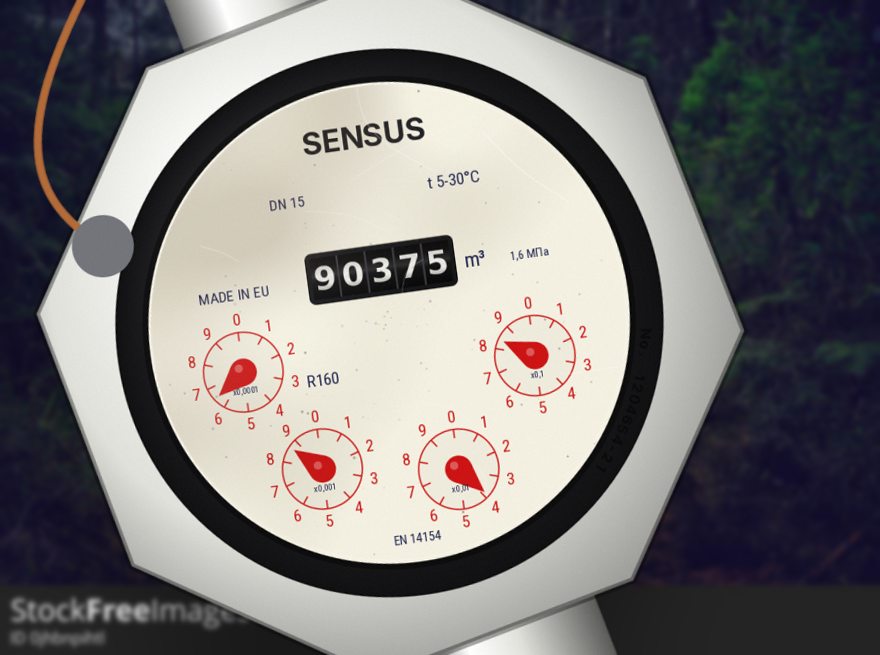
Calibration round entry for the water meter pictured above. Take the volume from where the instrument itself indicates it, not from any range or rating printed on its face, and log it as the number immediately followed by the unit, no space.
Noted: 90375.8386m³
